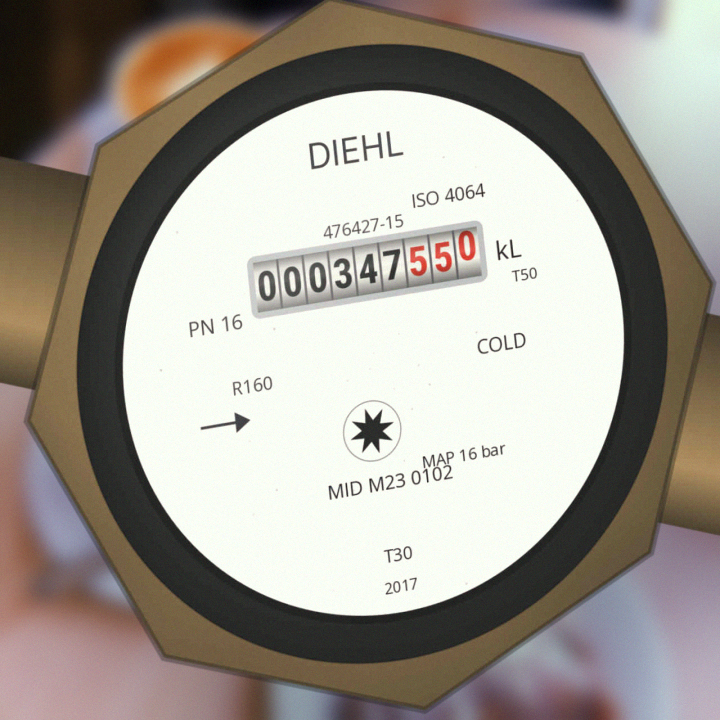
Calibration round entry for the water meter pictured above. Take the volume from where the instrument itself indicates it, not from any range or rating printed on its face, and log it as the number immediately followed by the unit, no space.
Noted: 347.550kL
